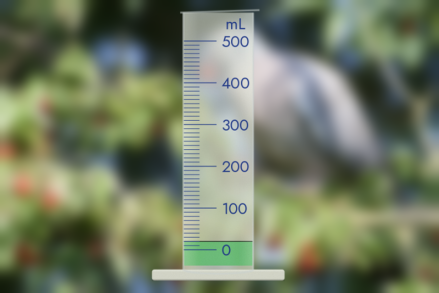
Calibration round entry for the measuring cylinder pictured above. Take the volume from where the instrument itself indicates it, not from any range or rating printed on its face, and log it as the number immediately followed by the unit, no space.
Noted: 20mL
